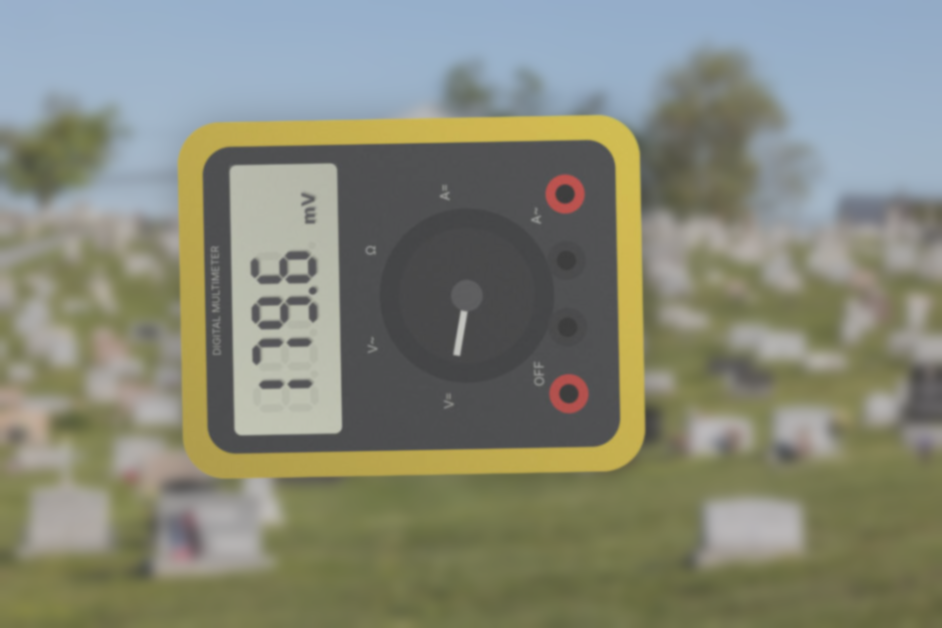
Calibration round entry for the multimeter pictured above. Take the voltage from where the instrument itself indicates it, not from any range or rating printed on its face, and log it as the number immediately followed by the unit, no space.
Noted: 179.6mV
